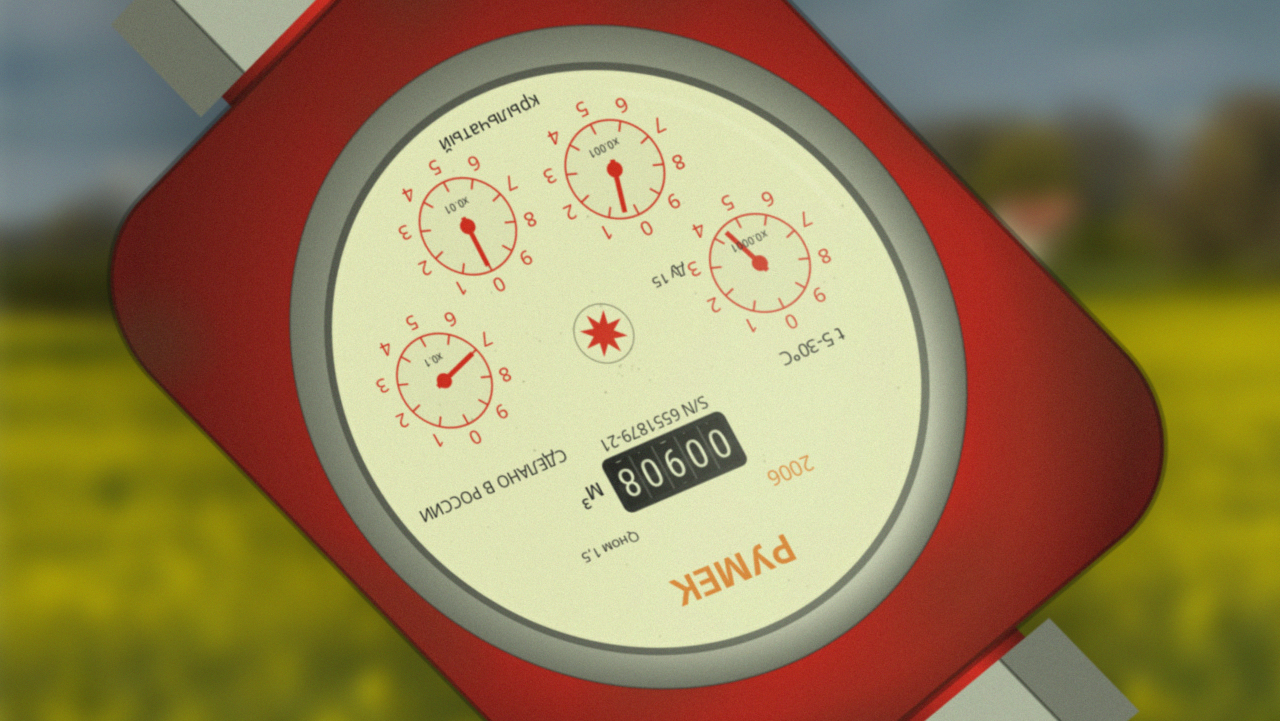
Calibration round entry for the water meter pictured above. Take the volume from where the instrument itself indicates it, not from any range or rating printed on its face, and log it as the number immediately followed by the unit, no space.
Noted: 908.7004m³
